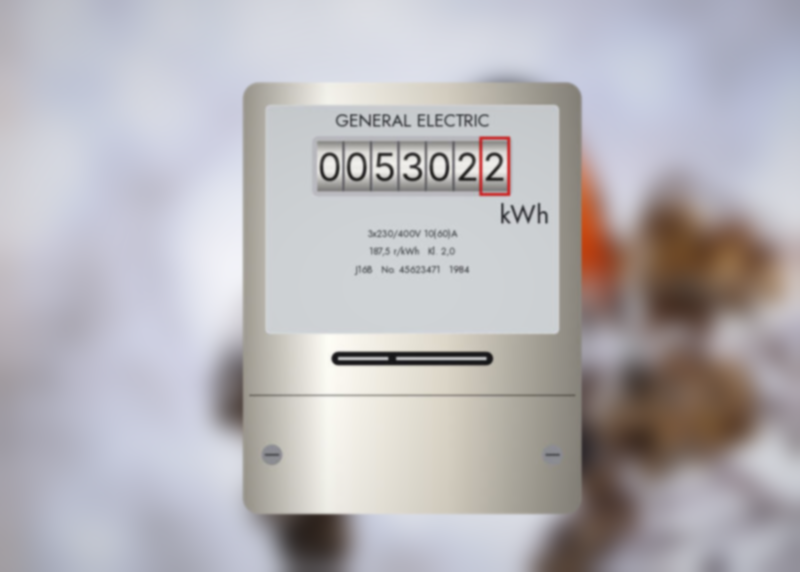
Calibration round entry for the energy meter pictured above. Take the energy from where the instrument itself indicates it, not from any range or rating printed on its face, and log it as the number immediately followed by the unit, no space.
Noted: 5302.2kWh
